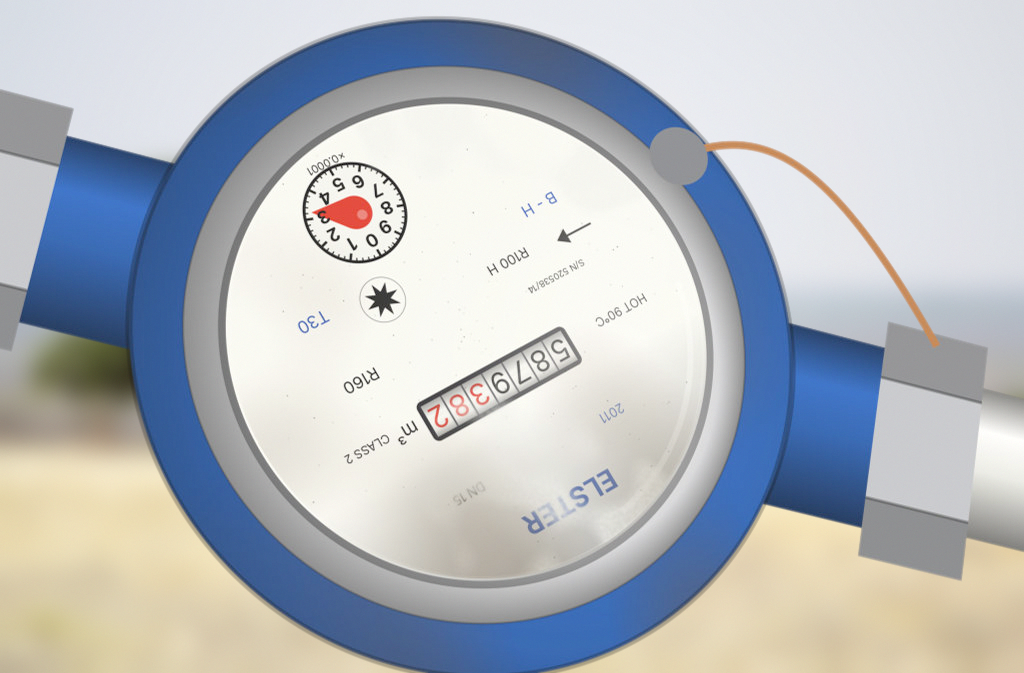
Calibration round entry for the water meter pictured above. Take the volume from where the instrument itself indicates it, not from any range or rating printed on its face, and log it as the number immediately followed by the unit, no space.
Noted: 5879.3823m³
